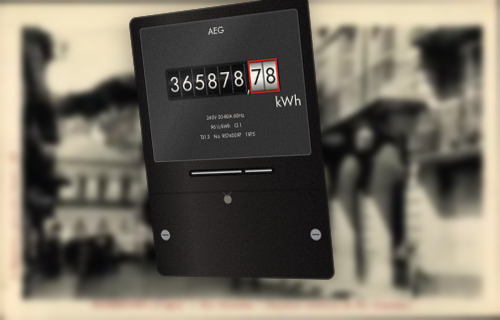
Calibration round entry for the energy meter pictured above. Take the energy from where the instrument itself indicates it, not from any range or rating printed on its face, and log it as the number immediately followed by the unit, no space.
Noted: 365878.78kWh
